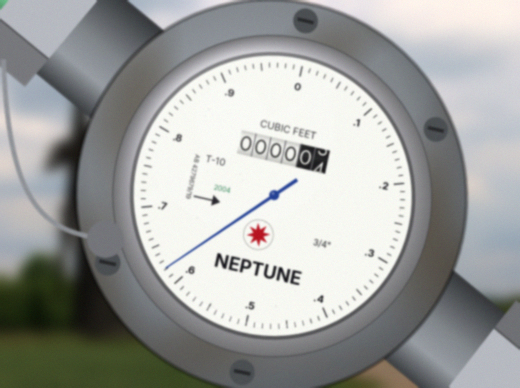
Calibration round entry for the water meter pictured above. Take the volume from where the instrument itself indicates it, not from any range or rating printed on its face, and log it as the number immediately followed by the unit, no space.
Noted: 3.62ft³
